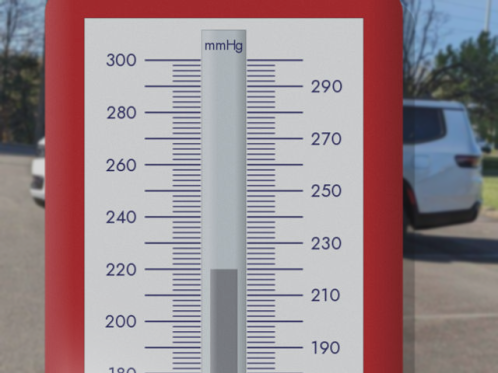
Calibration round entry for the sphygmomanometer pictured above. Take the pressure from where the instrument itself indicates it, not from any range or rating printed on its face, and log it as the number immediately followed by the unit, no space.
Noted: 220mmHg
